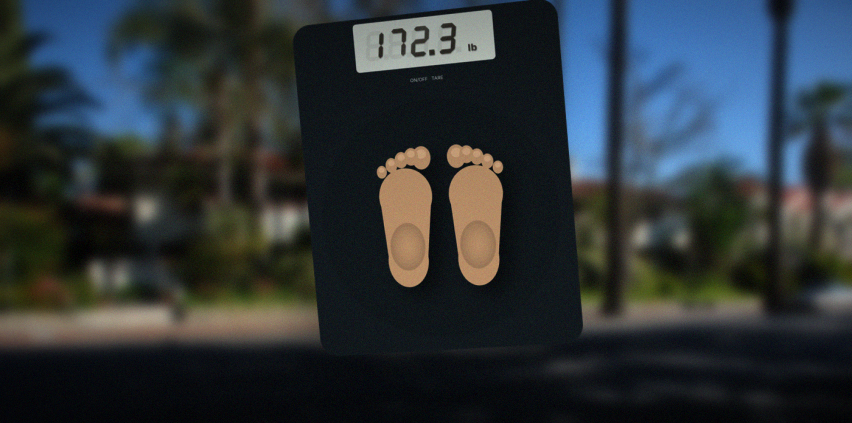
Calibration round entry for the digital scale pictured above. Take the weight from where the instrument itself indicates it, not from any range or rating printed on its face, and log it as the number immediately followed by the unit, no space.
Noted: 172.3lb
